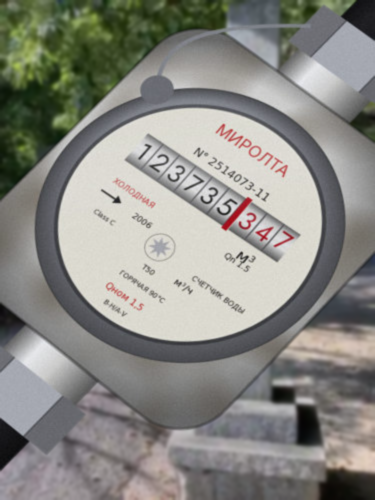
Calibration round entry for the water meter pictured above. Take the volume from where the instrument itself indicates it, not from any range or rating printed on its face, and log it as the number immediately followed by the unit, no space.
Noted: 123735.347m³
